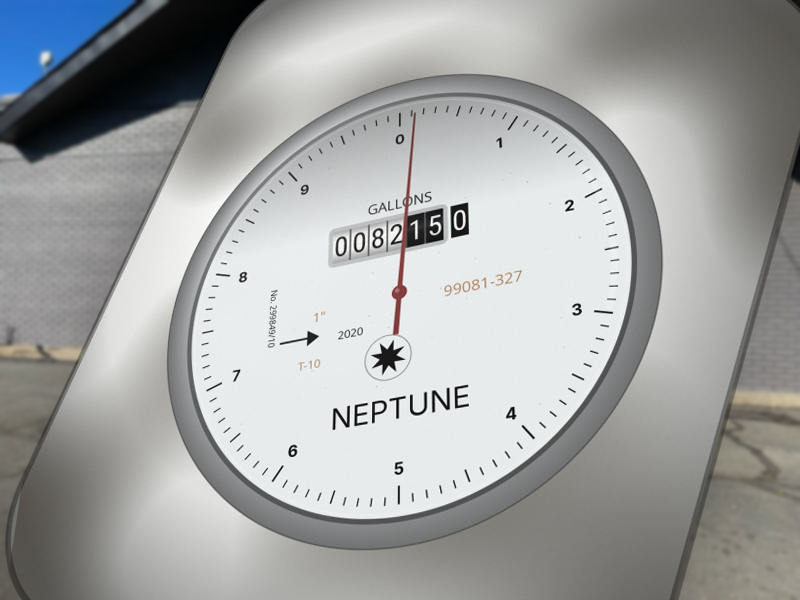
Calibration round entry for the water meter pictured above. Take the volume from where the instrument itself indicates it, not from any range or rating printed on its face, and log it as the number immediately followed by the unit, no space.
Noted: 82150.1gal
